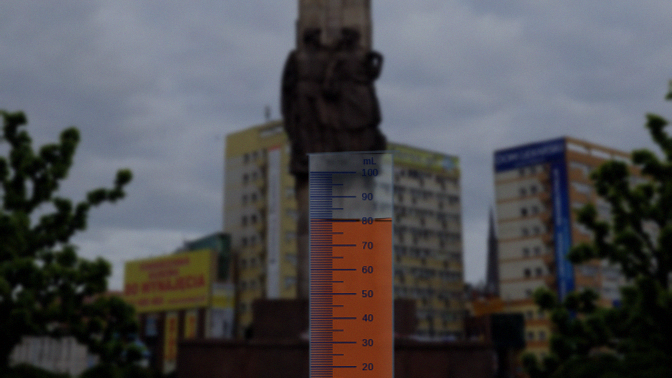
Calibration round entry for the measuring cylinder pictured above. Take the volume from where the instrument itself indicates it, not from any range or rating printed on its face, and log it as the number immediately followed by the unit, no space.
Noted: 80mL
